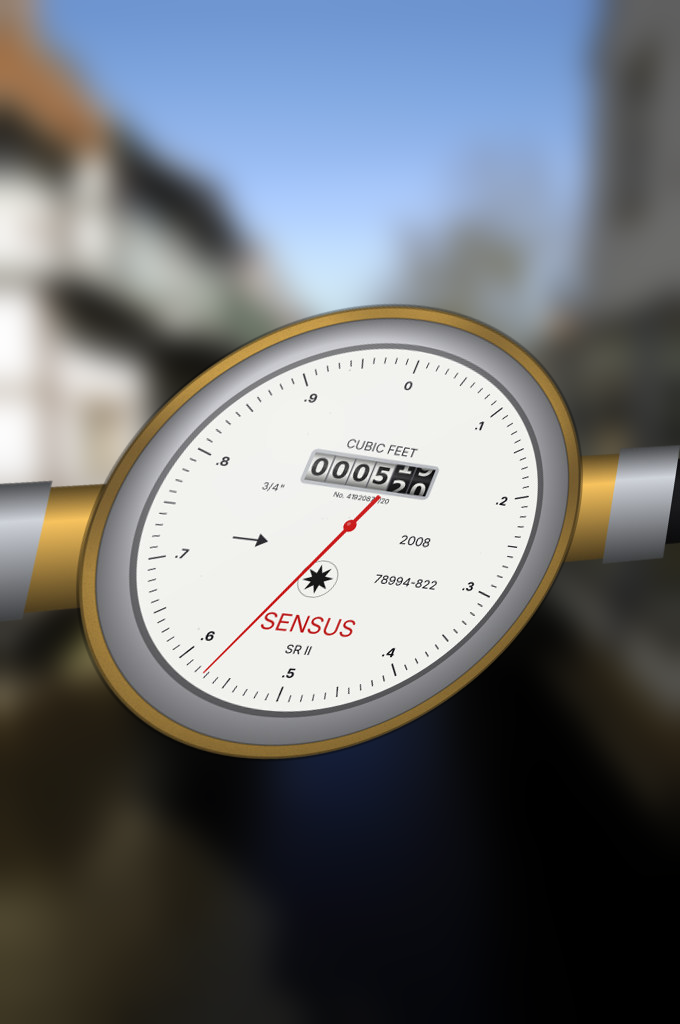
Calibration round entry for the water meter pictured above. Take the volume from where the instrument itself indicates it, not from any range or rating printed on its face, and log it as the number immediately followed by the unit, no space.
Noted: 519.57ft³
